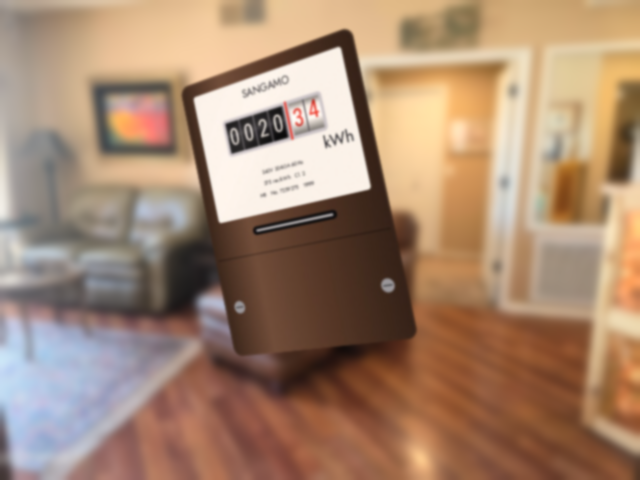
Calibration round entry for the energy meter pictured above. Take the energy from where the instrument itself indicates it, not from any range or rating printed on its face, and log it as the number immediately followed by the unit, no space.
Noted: 20.34kWh
